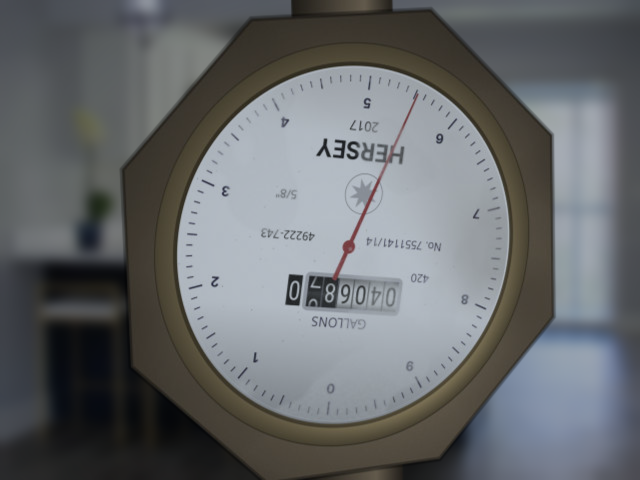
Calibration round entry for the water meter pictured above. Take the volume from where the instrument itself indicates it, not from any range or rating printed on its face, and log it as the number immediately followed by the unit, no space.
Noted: 406865.5gal
